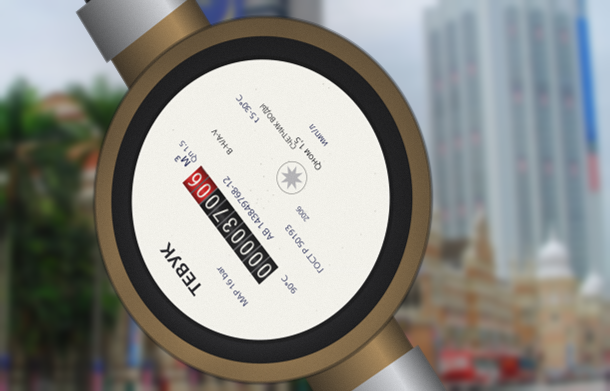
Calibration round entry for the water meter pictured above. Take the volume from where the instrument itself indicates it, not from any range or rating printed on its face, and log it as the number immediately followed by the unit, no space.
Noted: 370.06m³
